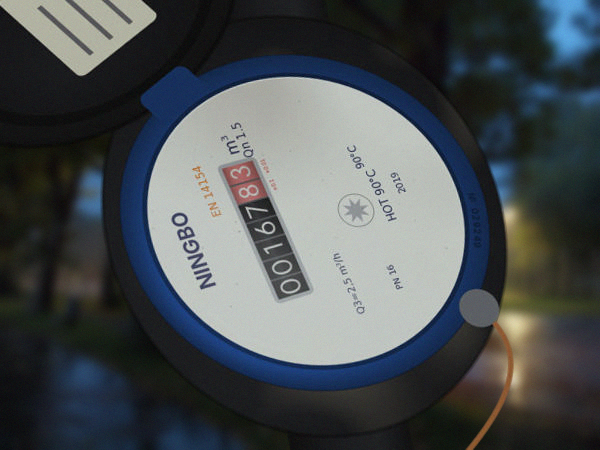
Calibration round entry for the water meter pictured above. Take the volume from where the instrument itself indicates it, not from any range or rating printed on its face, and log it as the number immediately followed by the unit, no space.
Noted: 167.83m³
